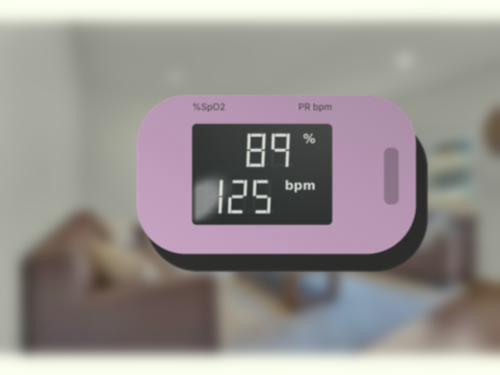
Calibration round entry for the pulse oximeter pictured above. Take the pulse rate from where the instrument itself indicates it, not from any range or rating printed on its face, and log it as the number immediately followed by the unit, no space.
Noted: 125bpm
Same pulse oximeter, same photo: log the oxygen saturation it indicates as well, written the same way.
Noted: 89%
